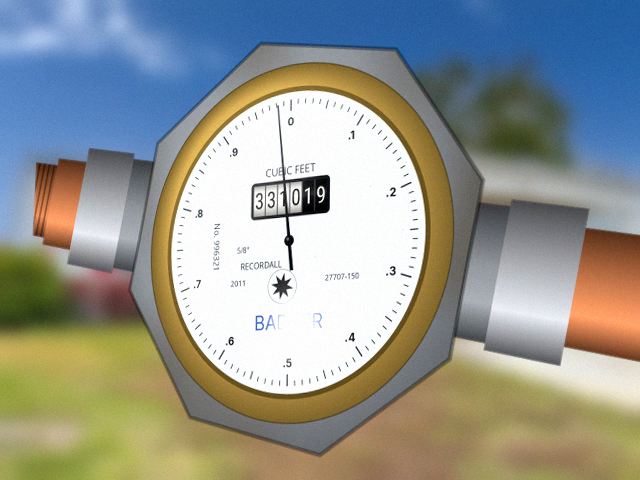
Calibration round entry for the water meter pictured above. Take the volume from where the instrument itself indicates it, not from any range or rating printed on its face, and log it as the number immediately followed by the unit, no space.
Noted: 331018.98ft³
